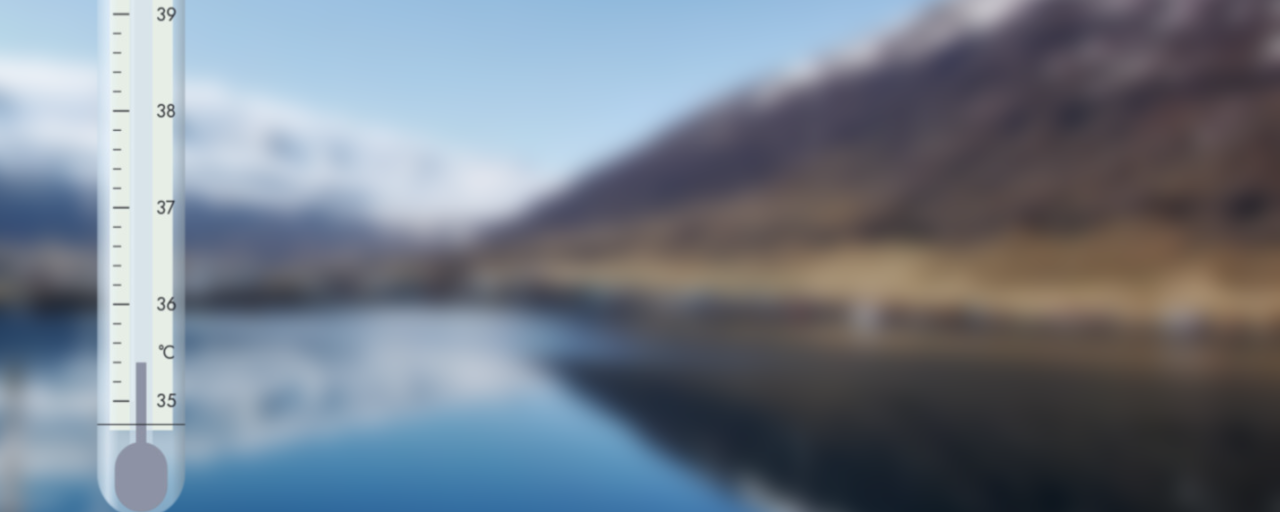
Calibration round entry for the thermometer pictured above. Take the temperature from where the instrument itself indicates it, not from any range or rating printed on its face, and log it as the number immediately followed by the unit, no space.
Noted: 35.4°C
